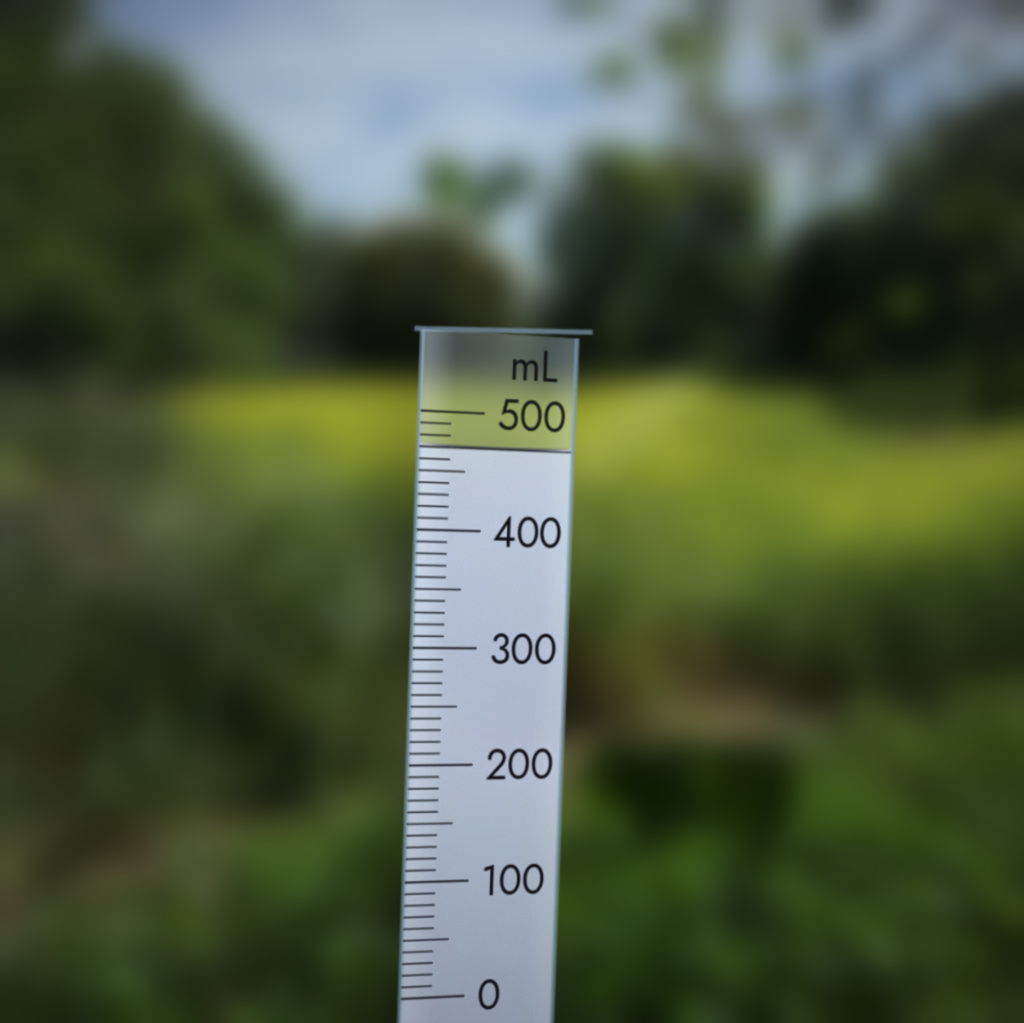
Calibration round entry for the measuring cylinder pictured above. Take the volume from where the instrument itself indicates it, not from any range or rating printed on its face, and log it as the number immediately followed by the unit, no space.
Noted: 470mL
